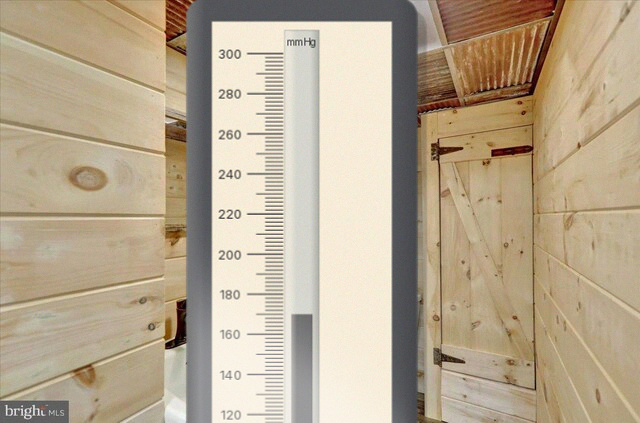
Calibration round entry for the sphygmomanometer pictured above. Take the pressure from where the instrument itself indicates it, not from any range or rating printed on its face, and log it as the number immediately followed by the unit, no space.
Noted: 170mmHg
